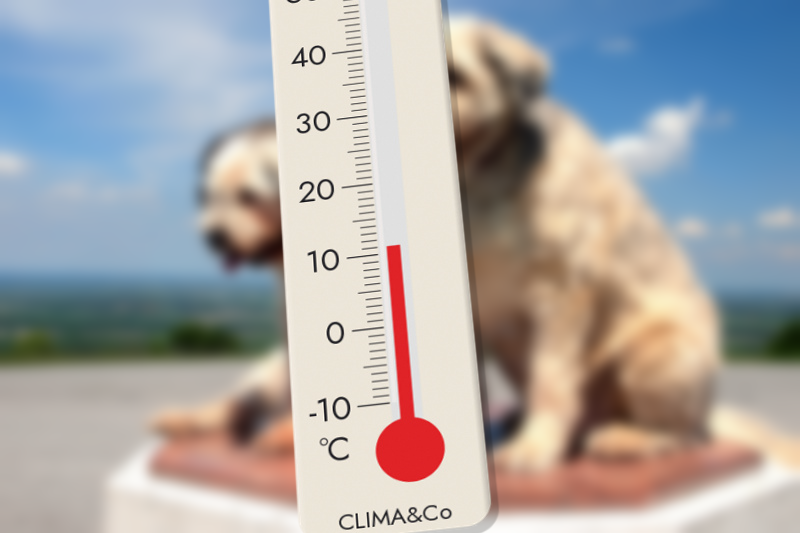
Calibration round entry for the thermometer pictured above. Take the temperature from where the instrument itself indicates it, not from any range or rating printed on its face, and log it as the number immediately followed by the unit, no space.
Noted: 11°C
